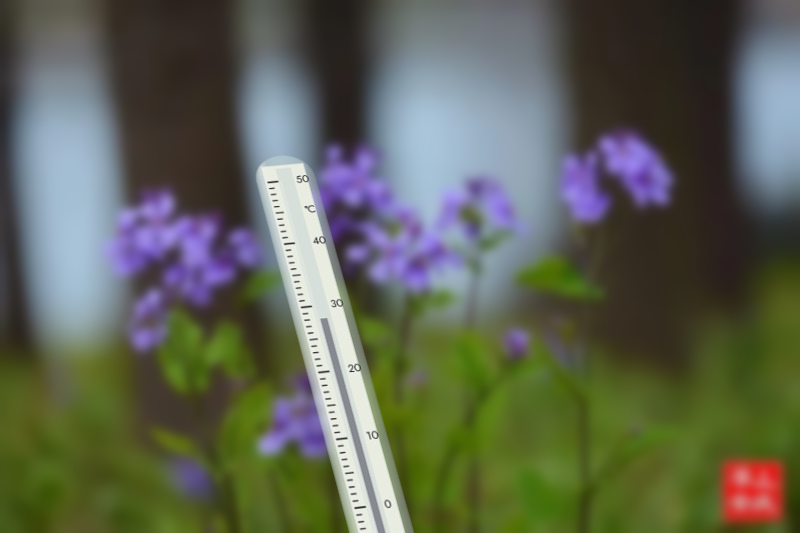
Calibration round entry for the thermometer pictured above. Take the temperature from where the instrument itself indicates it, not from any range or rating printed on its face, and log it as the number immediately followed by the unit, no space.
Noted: 28°C
